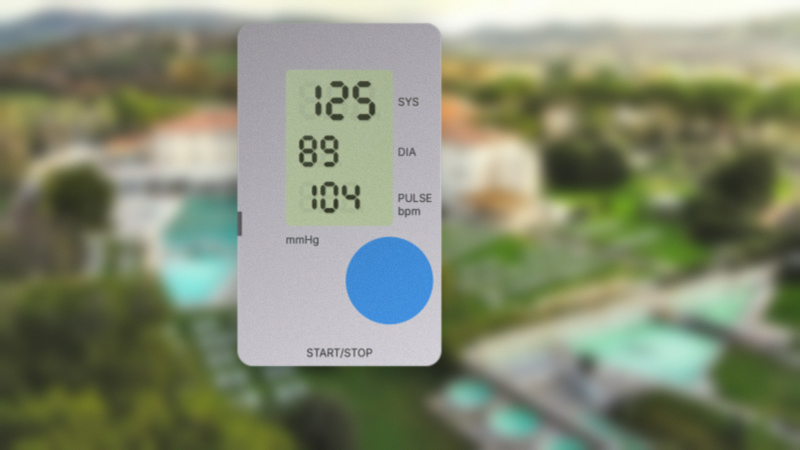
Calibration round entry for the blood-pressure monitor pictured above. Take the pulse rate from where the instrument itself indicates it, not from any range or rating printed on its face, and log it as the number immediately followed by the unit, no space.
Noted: 104bpm
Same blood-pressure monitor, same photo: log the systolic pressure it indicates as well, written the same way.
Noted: 125mmHg
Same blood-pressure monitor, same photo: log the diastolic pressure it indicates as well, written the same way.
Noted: 89mmHg
